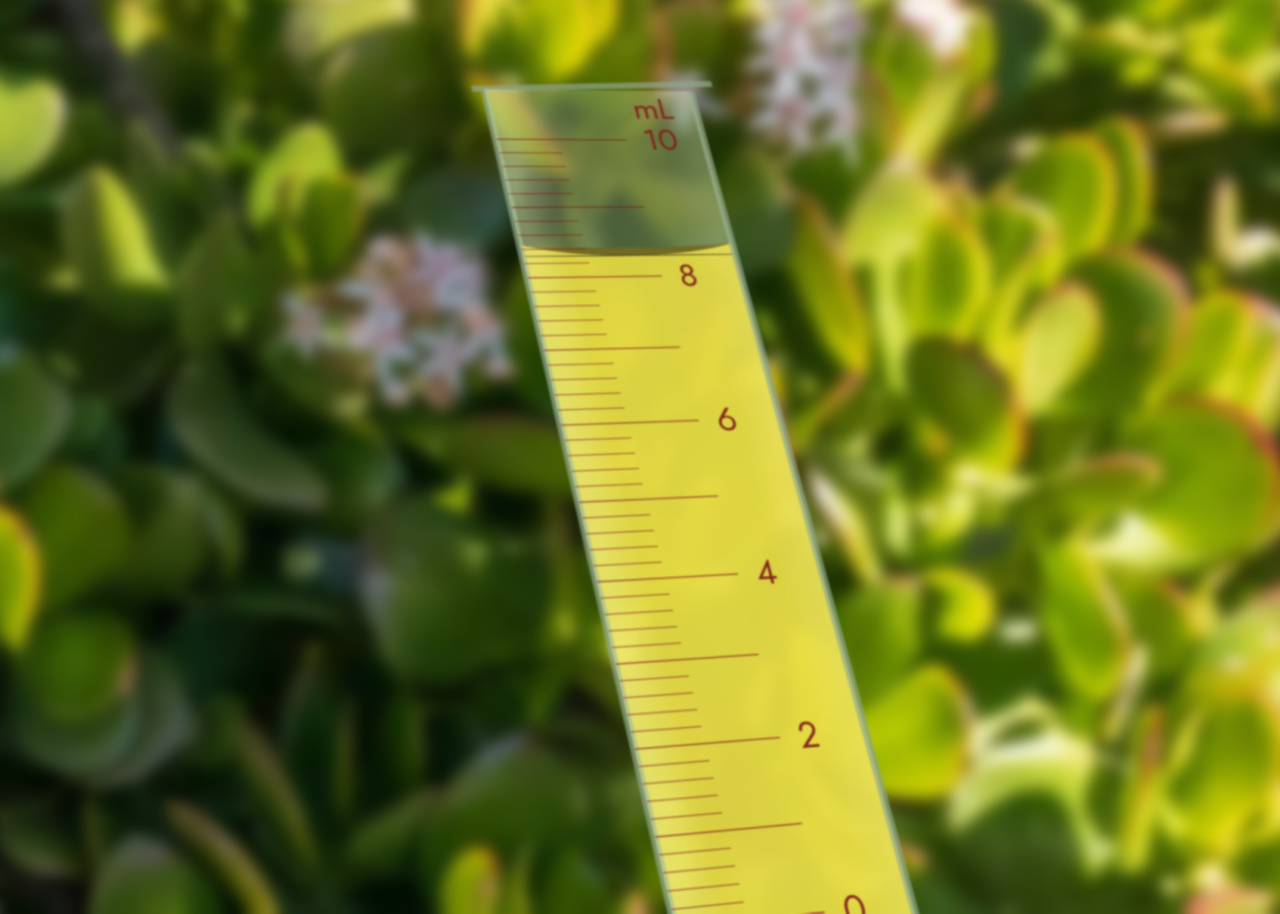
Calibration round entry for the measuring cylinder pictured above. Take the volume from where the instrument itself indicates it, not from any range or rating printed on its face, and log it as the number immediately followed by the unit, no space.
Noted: 8.3mL
